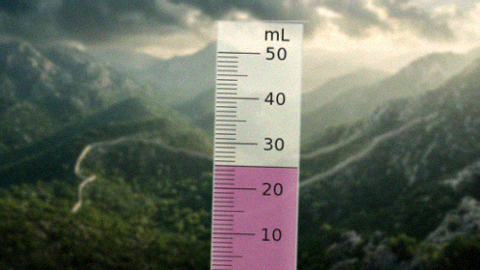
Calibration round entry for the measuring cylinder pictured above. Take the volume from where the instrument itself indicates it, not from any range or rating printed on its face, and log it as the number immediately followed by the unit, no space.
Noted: 25mL
